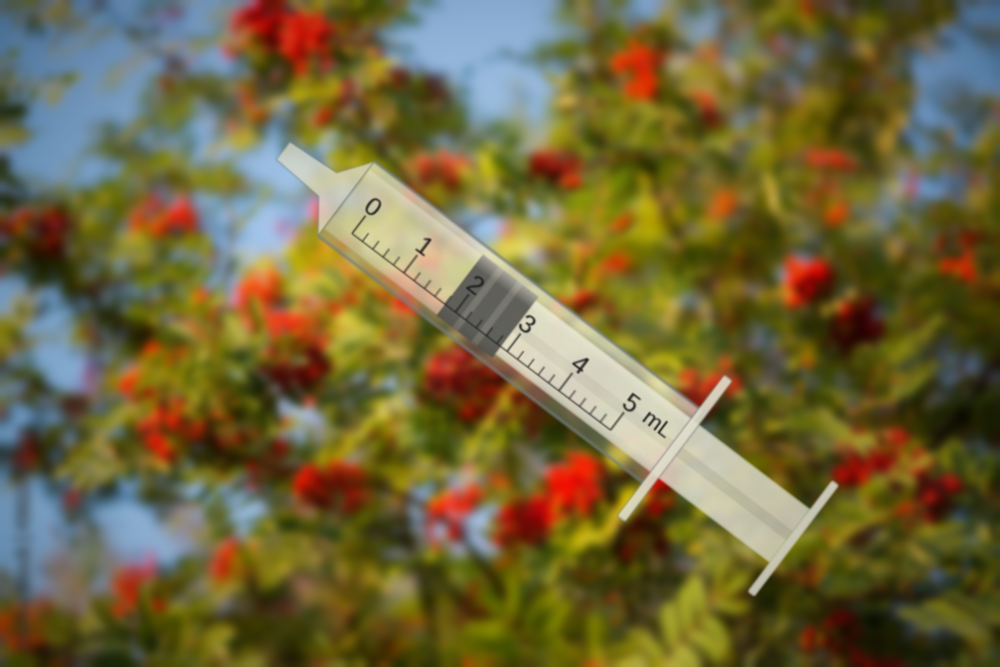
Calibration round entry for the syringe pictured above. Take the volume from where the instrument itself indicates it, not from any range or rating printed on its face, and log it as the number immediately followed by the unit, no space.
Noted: 1.8mL
